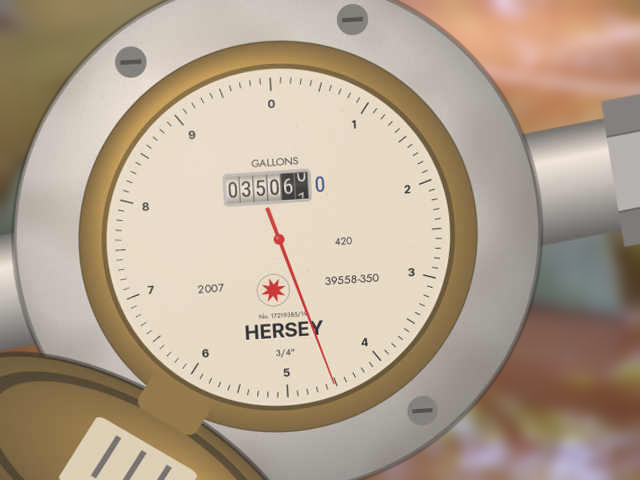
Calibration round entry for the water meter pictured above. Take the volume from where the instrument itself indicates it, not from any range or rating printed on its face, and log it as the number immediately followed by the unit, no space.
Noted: 350604.5gal
